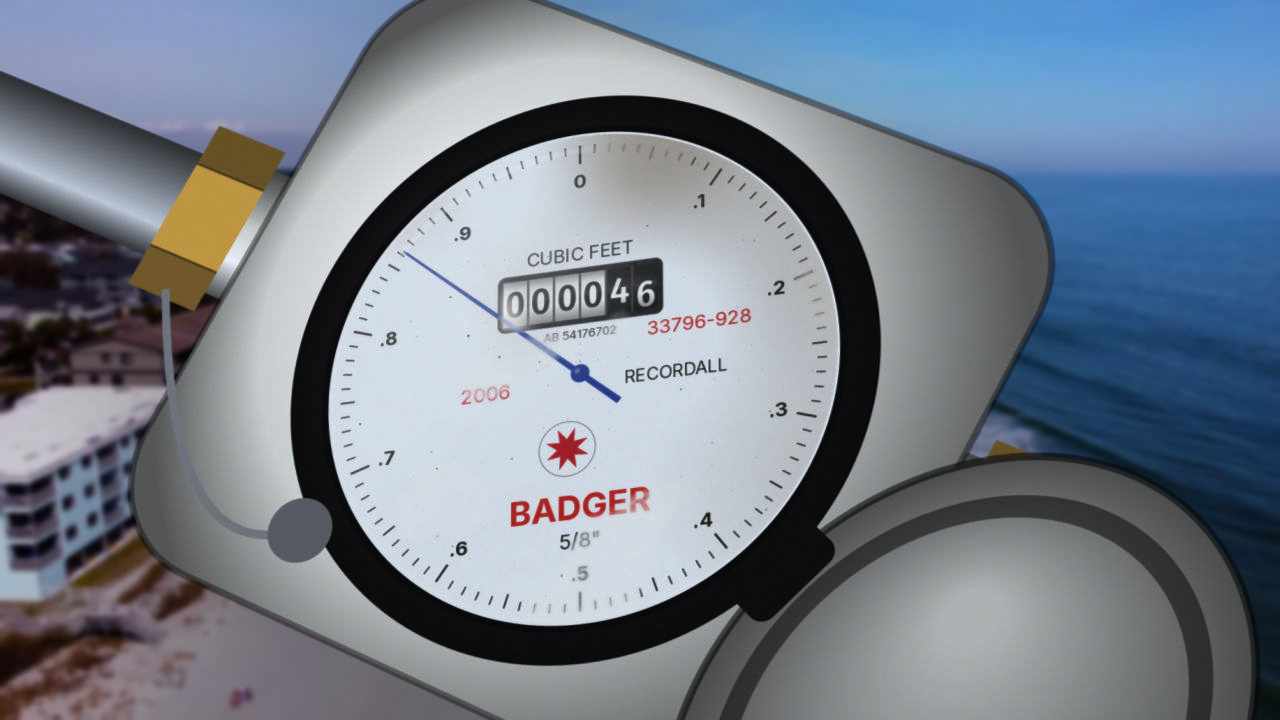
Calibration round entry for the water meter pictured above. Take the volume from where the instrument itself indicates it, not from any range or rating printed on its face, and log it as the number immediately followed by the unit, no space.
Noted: 45.86ft³
